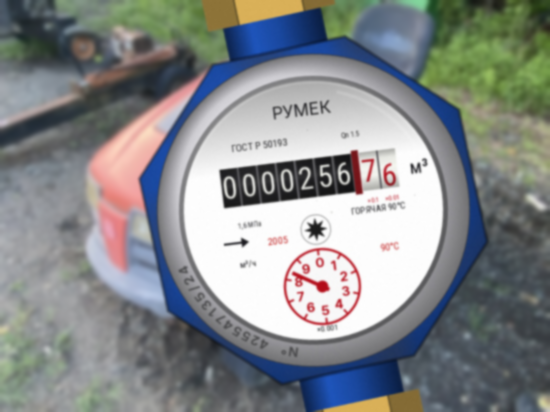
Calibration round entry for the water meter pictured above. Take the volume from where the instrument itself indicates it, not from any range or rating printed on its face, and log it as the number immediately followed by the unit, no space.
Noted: 256.758m³
